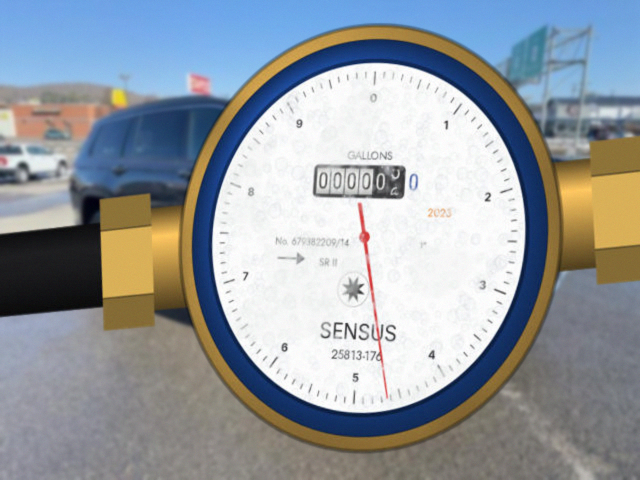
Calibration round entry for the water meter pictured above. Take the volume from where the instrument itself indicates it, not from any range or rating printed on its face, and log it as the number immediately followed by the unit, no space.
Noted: 54.6gal
